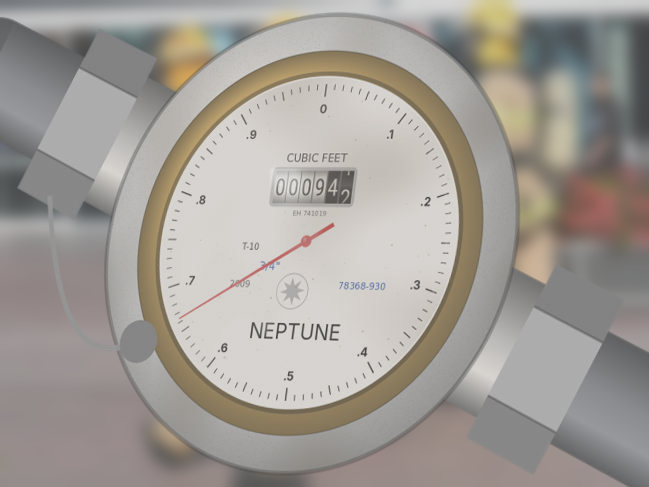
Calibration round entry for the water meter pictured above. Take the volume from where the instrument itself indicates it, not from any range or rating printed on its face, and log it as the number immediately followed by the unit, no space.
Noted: 941.66ft³
